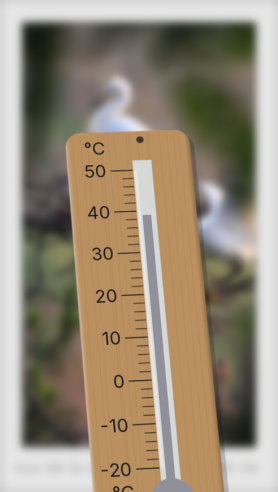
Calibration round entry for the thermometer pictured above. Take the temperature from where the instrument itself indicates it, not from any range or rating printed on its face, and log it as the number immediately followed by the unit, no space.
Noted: 39°C
